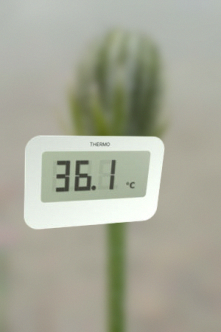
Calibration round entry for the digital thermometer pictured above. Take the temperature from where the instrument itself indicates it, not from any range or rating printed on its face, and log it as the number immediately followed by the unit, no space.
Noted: 36.1°C
